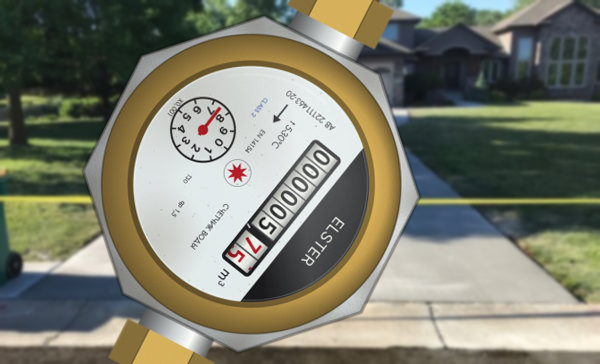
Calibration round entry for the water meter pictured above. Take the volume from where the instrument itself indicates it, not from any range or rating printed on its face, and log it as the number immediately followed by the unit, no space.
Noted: 5.747m³
